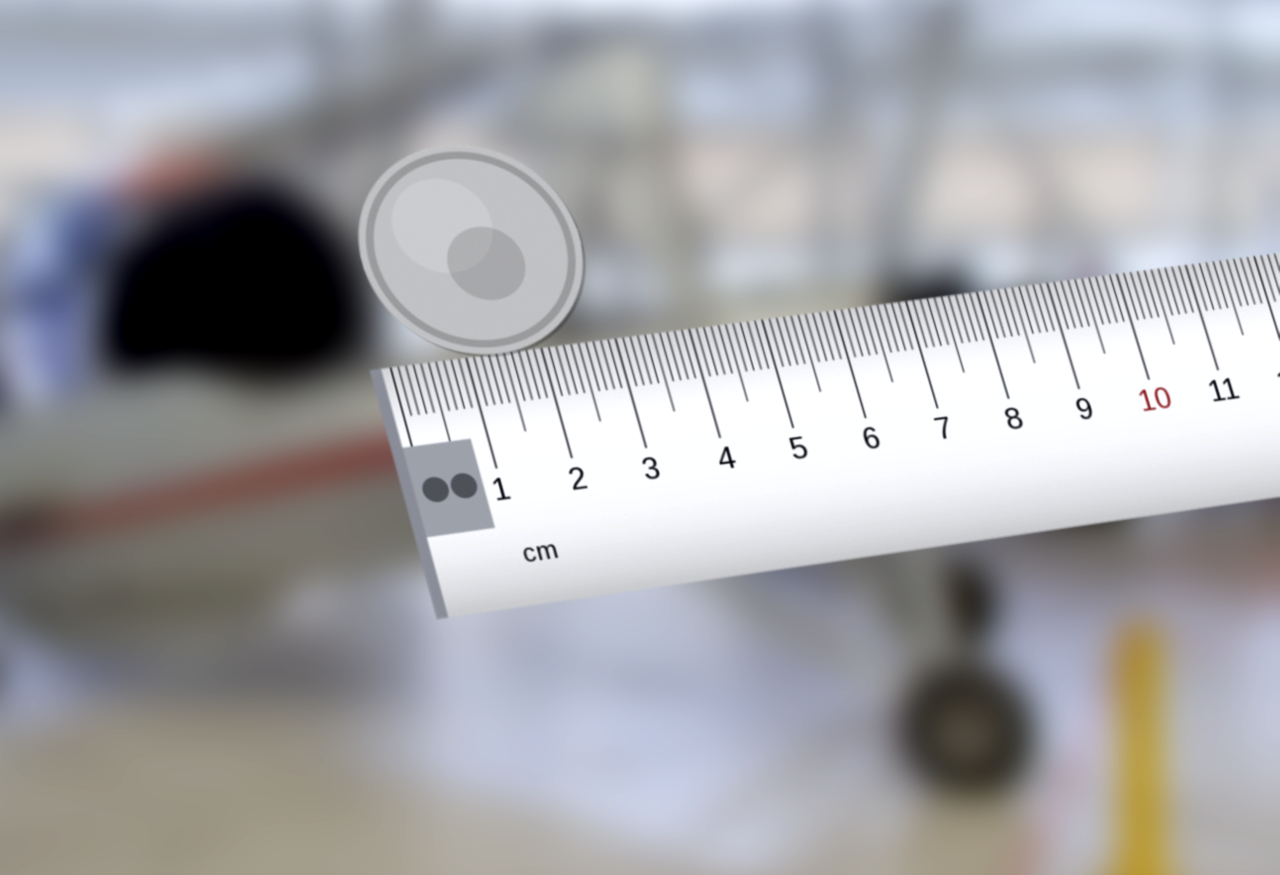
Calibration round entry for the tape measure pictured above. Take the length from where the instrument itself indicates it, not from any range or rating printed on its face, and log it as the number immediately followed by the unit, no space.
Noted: 2.9cm
